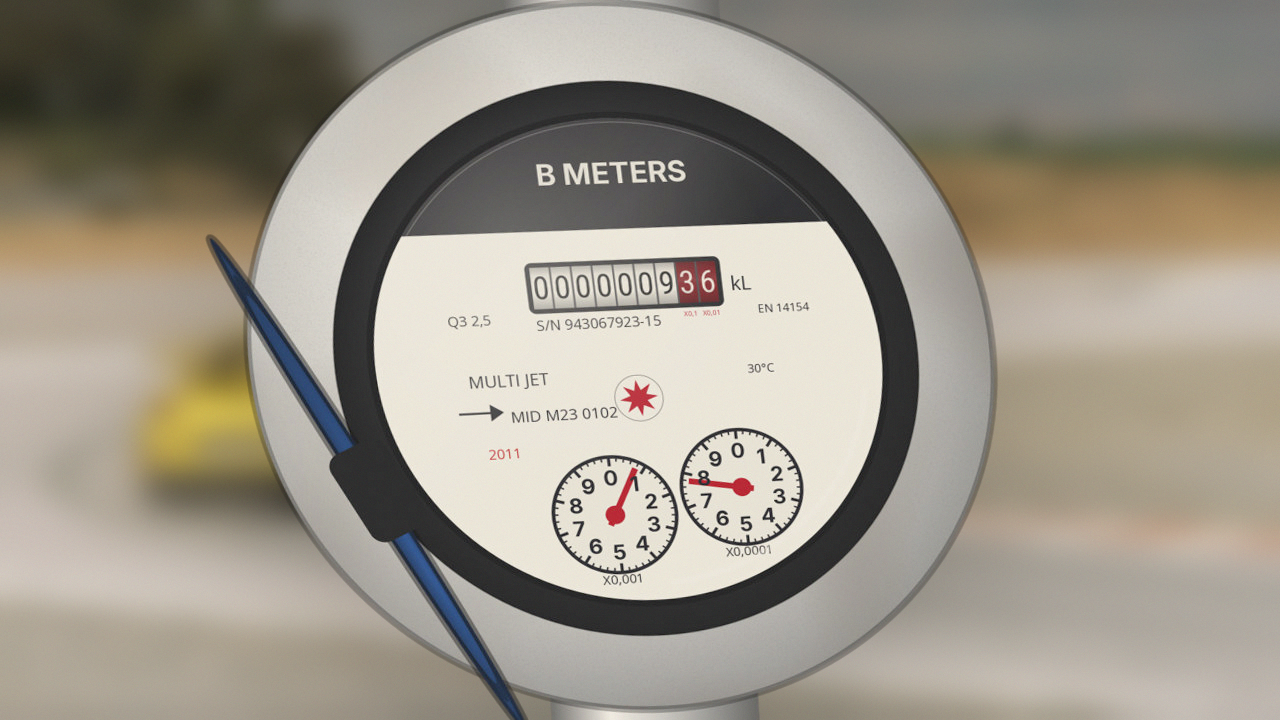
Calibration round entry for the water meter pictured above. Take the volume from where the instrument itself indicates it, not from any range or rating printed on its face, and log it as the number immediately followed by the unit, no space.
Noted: 9.3607kL
